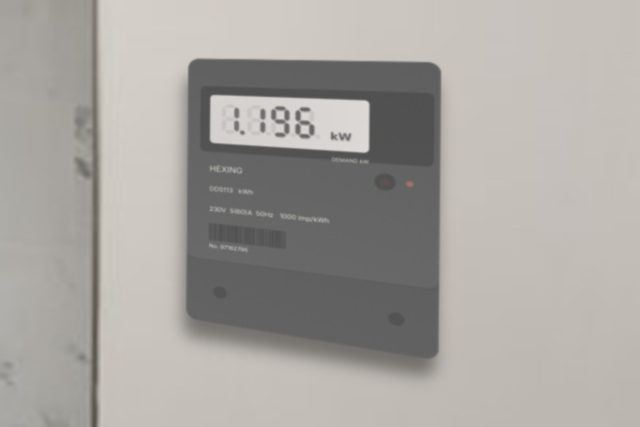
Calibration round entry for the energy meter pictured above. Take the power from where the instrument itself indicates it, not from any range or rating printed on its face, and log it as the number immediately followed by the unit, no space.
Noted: 1.196kW
